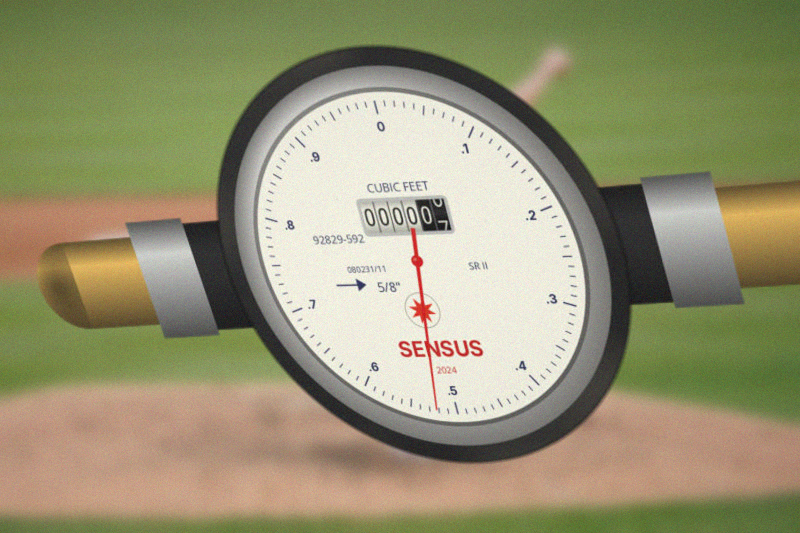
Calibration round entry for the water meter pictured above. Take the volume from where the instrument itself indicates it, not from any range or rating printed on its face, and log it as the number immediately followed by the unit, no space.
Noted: 6.52ft³
